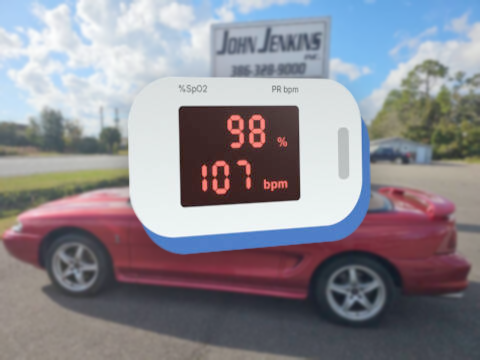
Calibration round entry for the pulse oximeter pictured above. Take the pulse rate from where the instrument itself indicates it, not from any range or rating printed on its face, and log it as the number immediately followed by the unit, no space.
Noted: 107bpm
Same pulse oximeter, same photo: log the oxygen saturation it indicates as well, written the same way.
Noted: 98%
